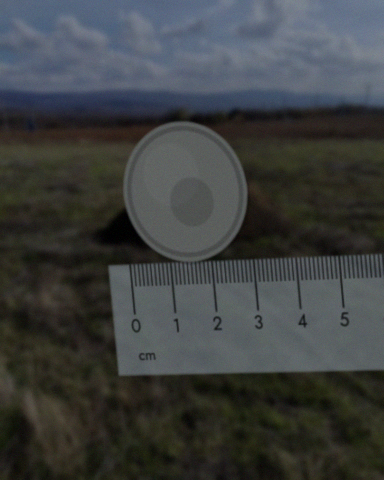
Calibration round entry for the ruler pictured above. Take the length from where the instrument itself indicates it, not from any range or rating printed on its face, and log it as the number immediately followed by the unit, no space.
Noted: 3cm
